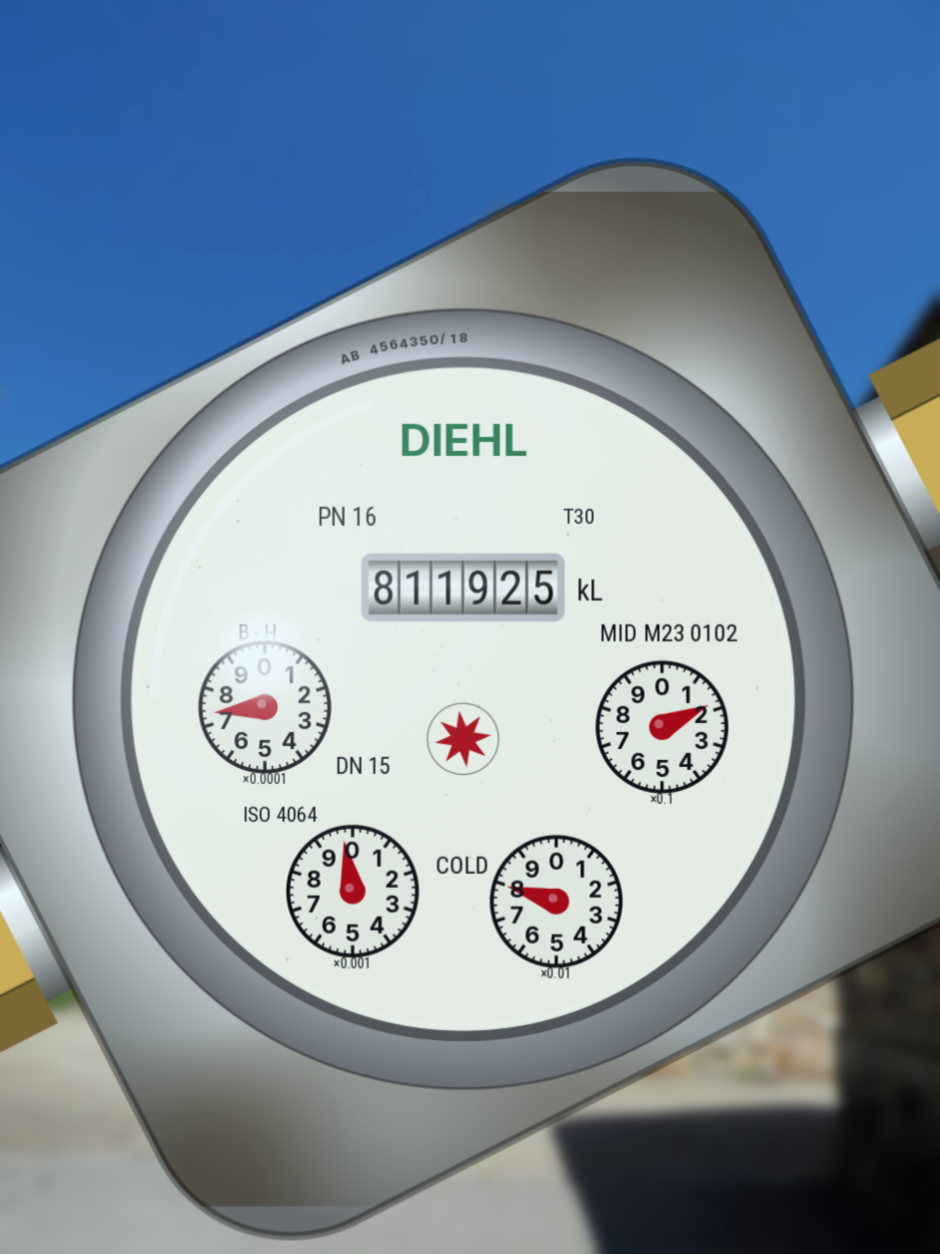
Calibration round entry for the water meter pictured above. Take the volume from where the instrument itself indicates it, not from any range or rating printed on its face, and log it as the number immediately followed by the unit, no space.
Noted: 811925.1797kL
